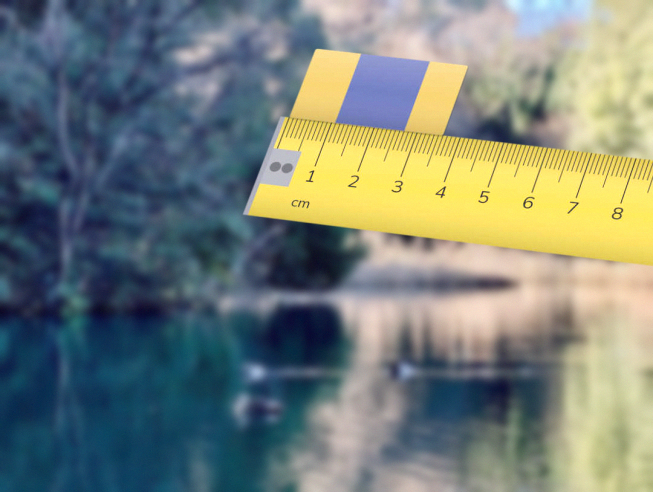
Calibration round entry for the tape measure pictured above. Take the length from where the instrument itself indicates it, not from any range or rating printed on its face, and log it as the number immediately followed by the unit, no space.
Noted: 3.6cm
